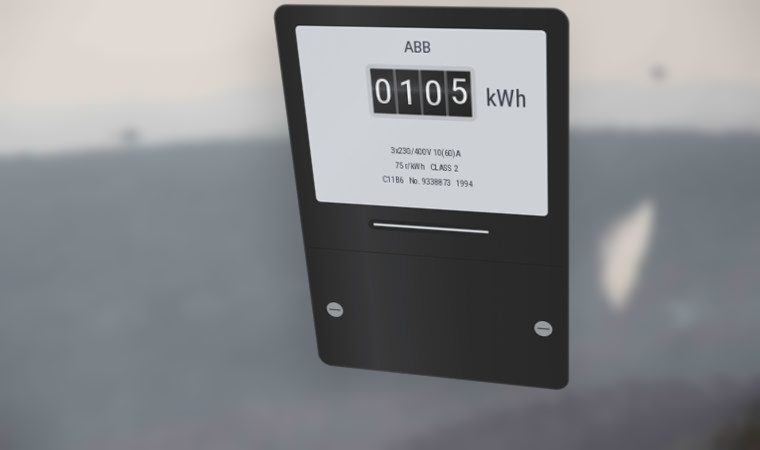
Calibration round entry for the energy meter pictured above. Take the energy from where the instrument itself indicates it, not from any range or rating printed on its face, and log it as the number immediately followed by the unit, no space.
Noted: 105kWh
